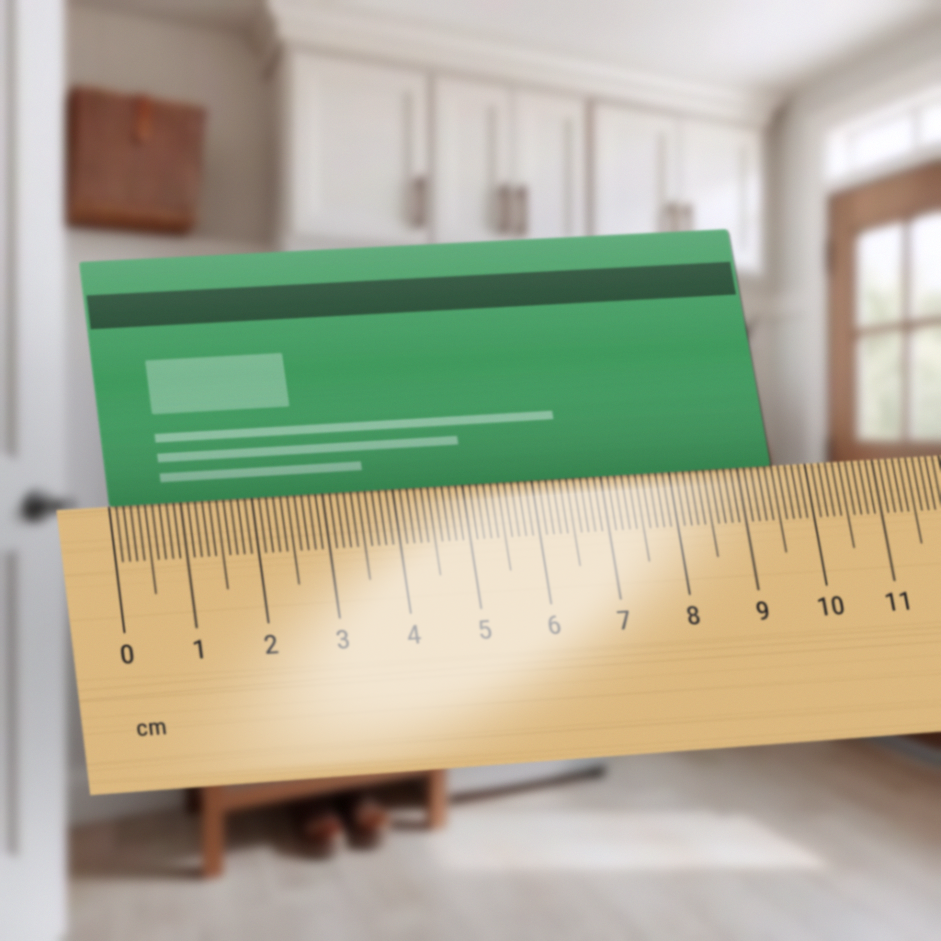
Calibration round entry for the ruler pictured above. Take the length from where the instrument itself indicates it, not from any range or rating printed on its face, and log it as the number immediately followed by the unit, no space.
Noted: 9.5cm
